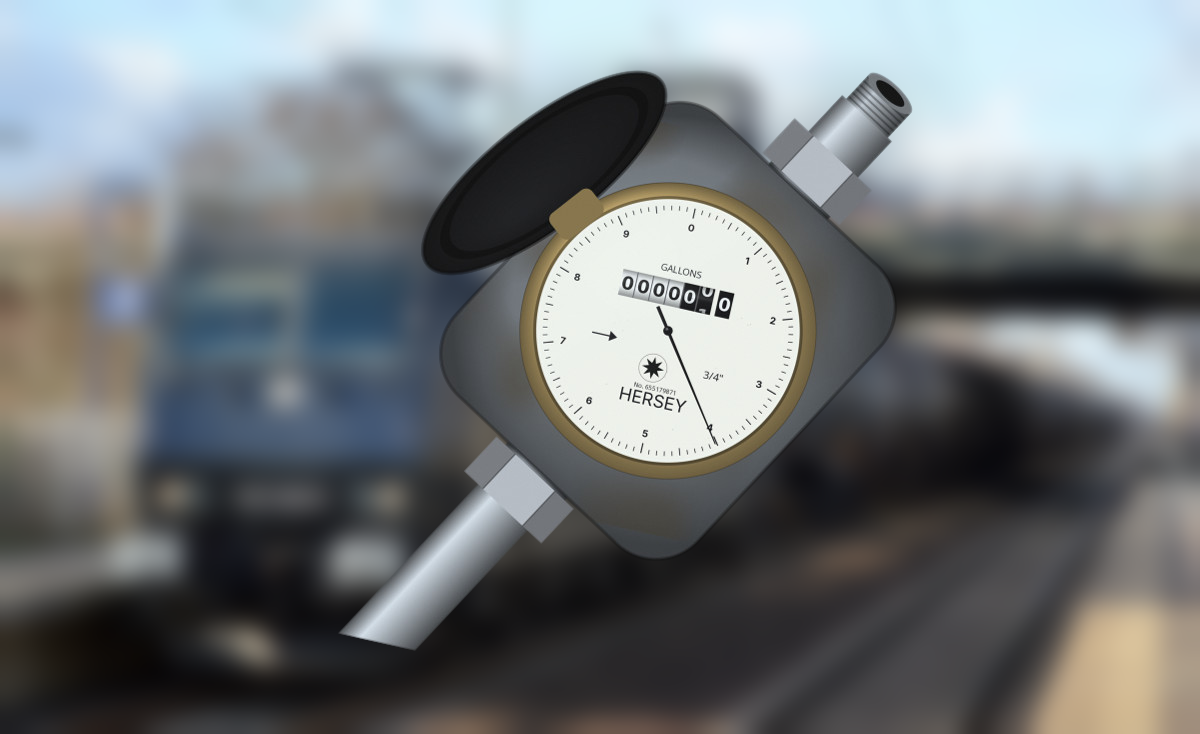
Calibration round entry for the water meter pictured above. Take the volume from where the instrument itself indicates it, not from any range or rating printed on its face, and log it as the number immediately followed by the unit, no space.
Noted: 4.0gal
